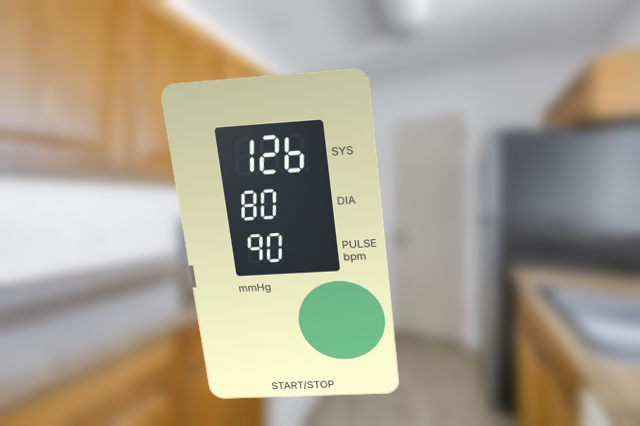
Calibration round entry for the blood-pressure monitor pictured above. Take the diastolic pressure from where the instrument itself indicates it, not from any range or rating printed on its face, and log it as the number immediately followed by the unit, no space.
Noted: 80mmHg
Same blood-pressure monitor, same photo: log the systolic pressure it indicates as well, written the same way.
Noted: 126mmHg
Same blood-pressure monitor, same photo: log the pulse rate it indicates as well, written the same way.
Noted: 90bpm
